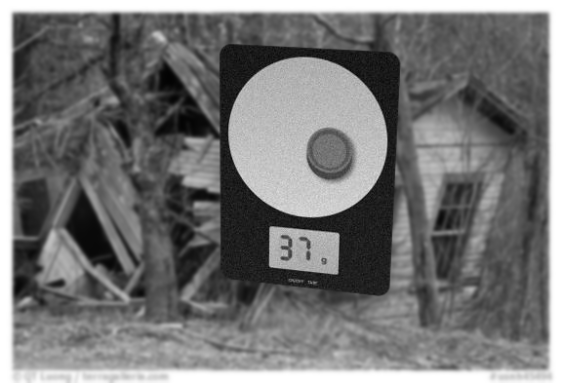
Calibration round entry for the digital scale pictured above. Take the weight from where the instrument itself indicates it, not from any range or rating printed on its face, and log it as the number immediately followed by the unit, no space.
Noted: 37g
